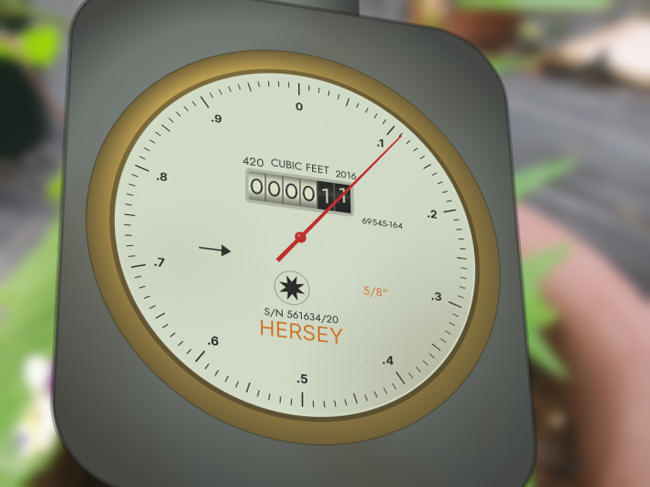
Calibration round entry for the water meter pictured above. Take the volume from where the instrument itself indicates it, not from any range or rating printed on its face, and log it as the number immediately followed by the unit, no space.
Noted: 11.11ft³
